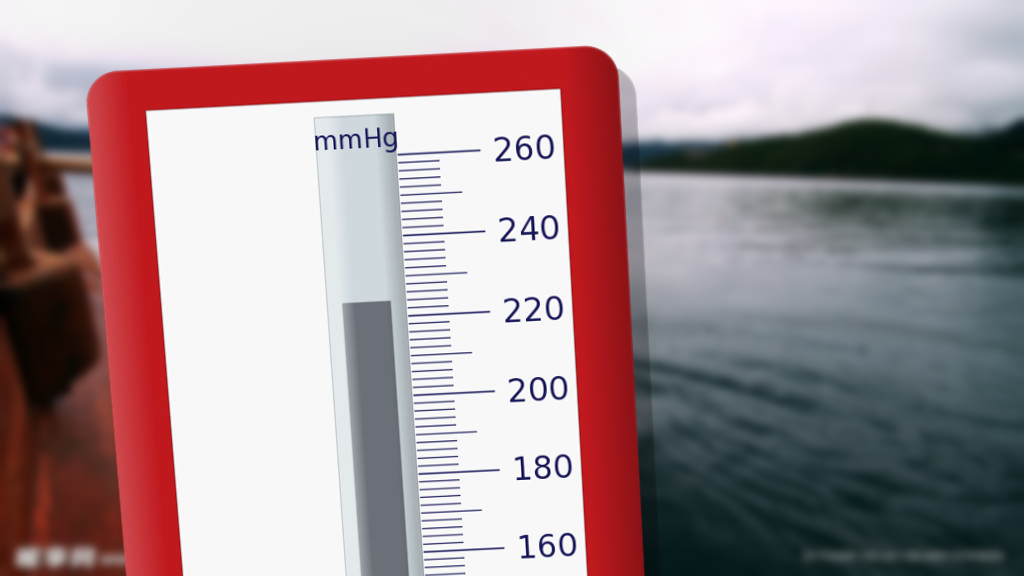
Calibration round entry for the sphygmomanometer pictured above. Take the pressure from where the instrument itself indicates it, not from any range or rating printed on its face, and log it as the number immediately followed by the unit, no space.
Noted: 224mmHg
